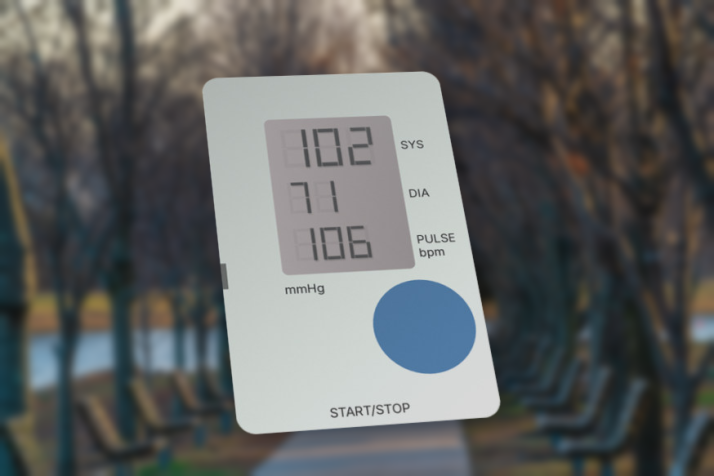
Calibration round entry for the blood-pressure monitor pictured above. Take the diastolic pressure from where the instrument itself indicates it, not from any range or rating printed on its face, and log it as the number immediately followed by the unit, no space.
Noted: 71mmHg
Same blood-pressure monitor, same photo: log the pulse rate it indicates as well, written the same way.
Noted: 106bpm
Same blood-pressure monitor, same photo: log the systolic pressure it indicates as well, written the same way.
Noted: 102mmHg
